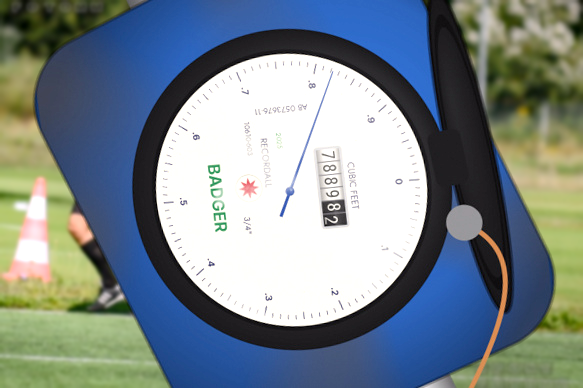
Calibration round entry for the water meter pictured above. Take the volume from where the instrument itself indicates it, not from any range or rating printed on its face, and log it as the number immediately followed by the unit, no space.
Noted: 788981.82ft³
